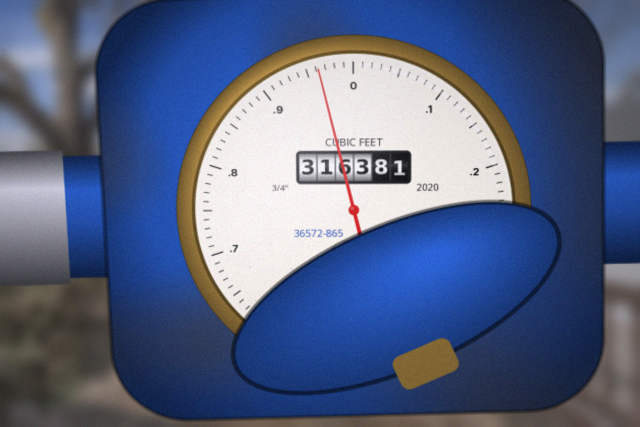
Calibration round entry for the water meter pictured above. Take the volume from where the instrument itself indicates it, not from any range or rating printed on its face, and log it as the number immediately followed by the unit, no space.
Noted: 316380.96ft³
